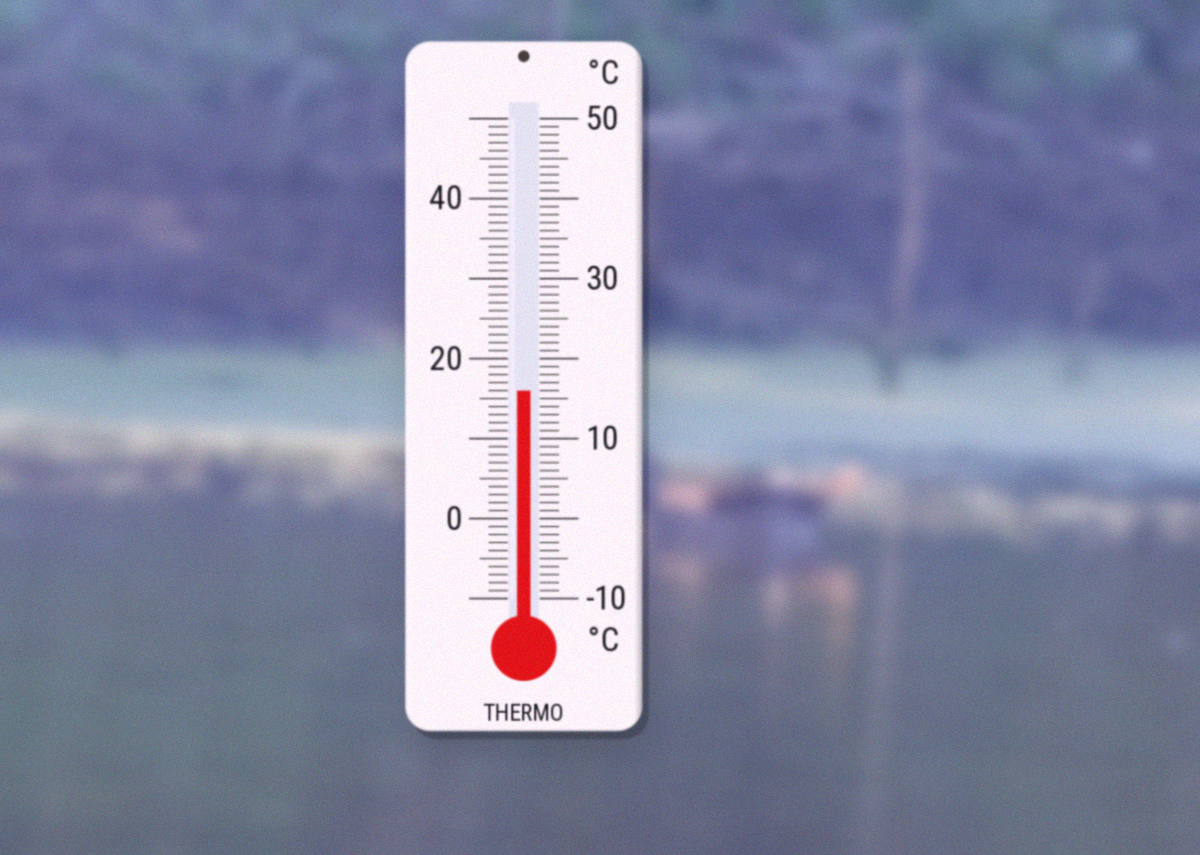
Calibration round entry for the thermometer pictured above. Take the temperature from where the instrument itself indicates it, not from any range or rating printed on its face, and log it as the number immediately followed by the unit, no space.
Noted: 16°C
